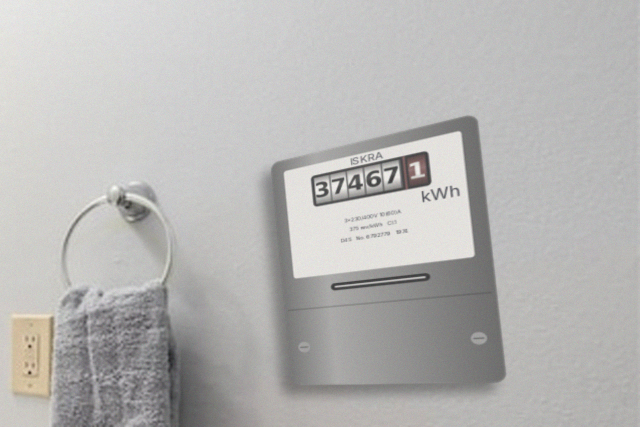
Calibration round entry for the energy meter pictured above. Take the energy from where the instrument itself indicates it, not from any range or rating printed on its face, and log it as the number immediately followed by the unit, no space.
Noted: 37467.1kWh
